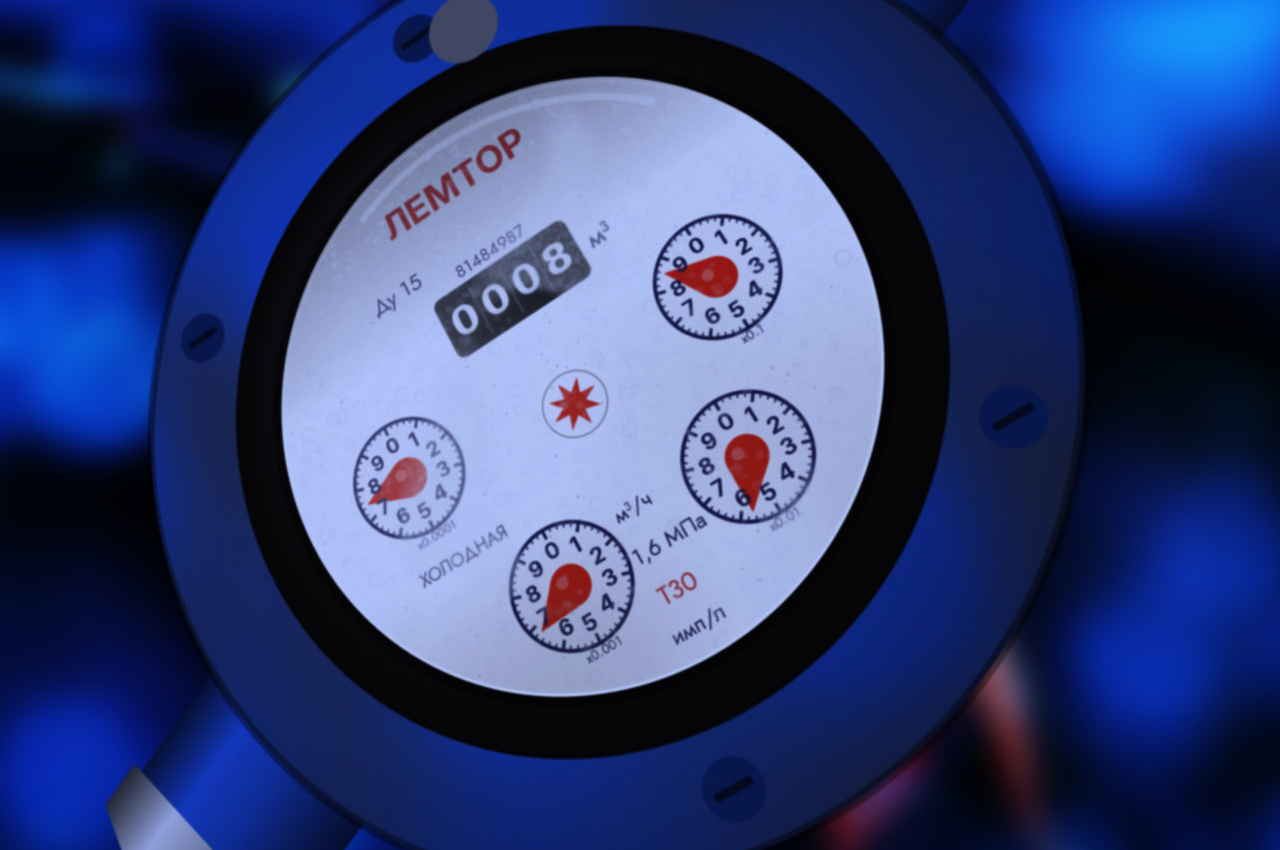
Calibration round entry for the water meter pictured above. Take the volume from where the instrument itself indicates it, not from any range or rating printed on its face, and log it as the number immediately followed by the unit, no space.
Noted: 8.8567m³
